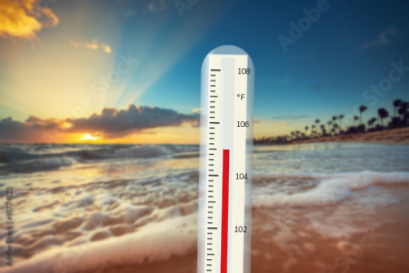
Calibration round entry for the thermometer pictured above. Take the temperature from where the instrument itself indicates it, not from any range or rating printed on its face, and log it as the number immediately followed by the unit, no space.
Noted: 105°F
